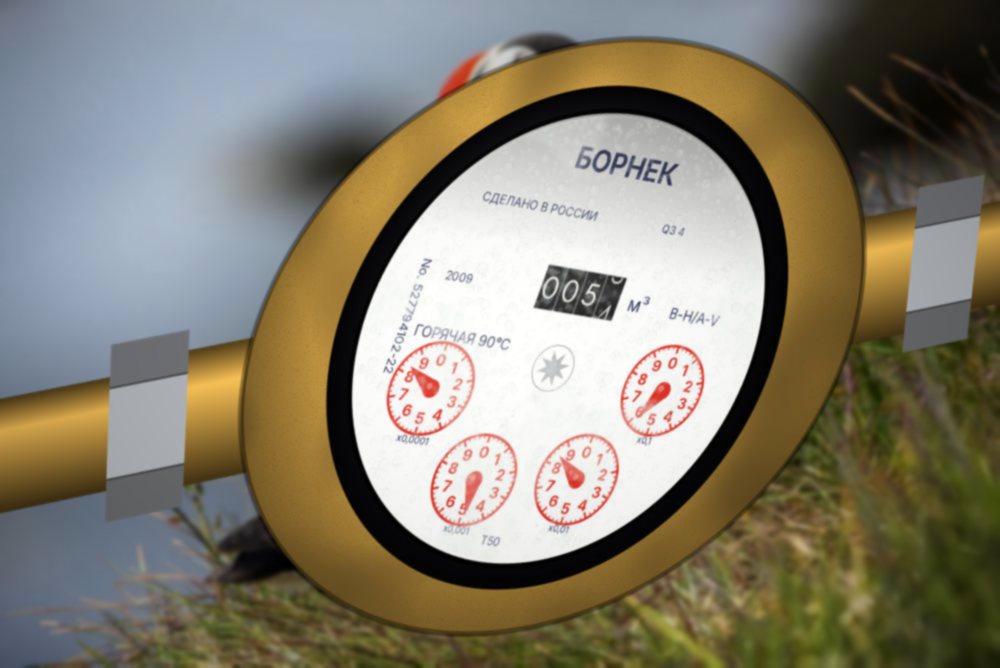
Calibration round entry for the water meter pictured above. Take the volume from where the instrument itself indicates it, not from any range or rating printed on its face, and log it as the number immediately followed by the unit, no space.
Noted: 53.5848m³
